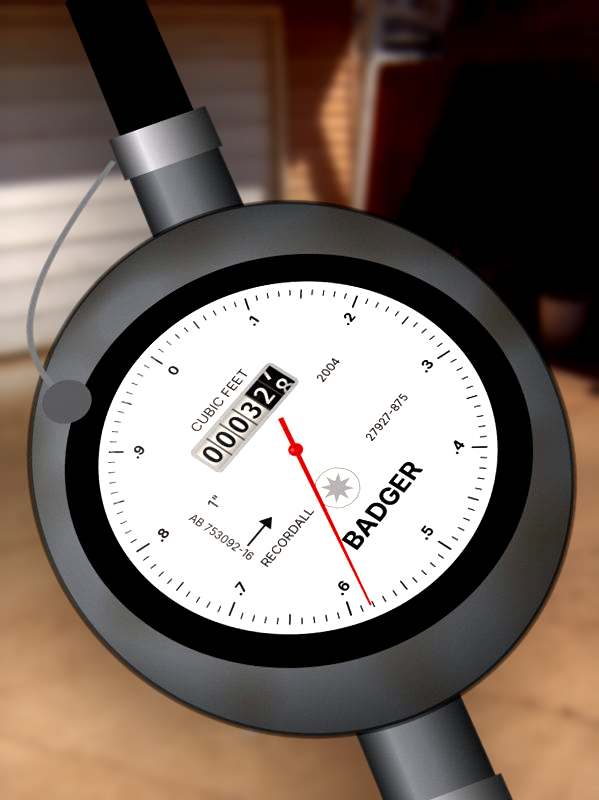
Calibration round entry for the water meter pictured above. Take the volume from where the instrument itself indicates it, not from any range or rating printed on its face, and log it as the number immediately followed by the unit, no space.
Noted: 327.58ft³
